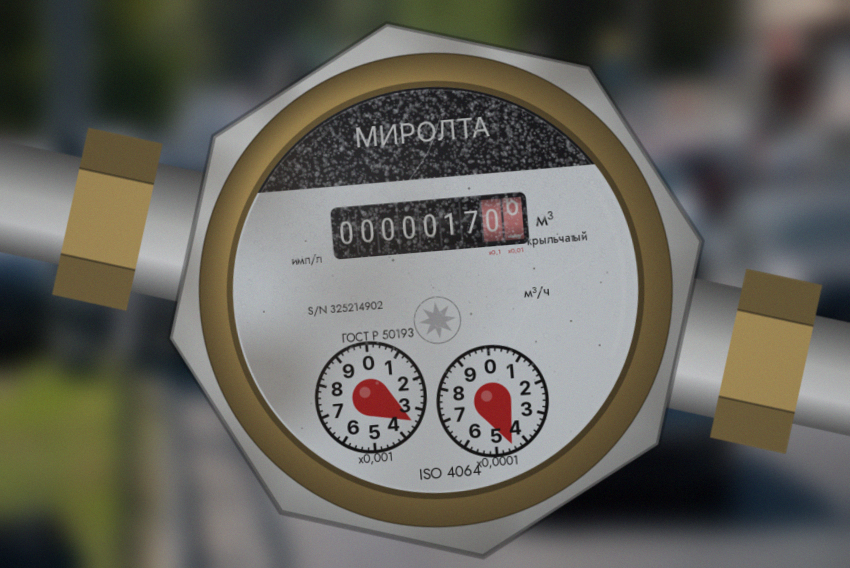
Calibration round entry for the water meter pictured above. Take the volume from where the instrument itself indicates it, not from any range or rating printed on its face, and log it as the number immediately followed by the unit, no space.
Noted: 17.0634m³
